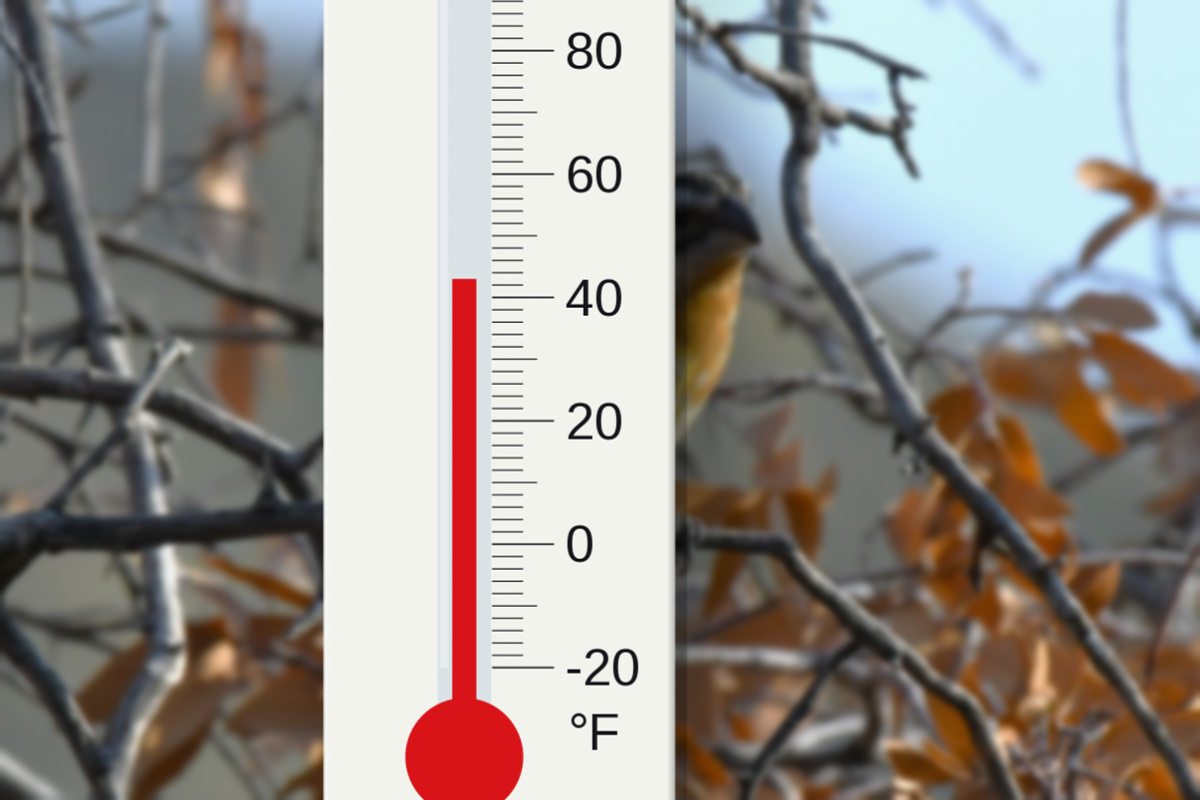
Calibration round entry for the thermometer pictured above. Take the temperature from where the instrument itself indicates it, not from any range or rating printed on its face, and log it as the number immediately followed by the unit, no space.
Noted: 43°F
